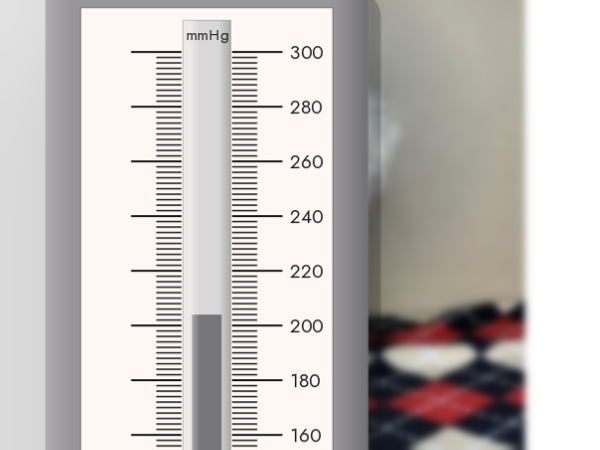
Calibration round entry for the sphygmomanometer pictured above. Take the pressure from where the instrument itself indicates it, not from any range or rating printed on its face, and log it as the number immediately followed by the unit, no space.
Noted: 204mmHg
